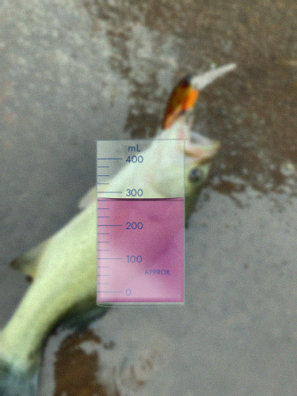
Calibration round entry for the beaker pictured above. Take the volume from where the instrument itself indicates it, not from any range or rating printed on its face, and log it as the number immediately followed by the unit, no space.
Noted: 275mL
